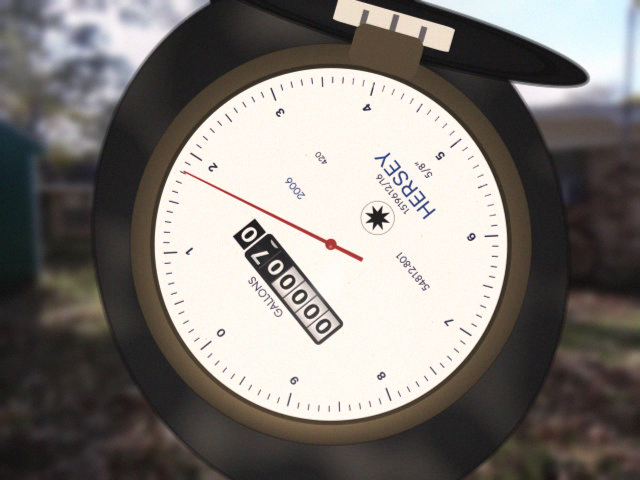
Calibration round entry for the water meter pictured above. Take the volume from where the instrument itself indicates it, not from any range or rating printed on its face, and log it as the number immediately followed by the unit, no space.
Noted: 71.8gal
